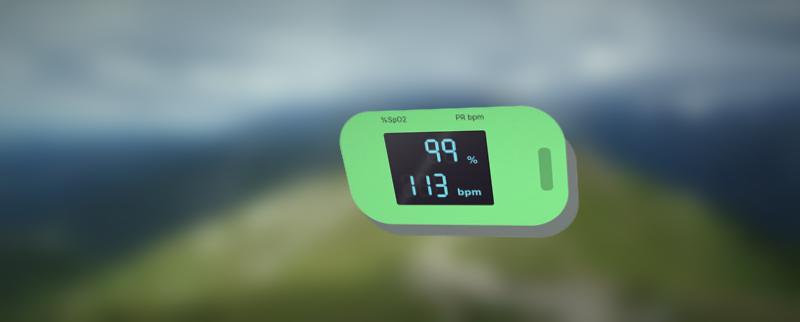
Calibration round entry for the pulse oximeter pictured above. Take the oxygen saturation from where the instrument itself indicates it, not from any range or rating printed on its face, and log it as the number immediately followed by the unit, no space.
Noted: 99%
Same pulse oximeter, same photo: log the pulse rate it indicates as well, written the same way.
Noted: 113bpm
